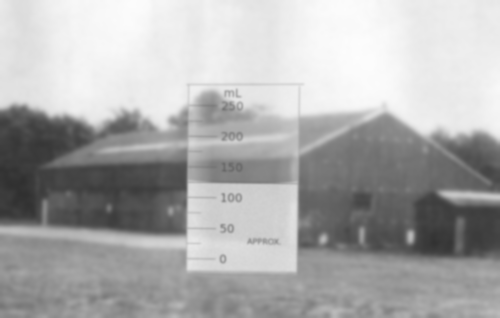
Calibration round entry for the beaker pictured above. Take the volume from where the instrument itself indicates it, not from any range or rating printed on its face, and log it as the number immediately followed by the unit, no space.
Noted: 125mL
